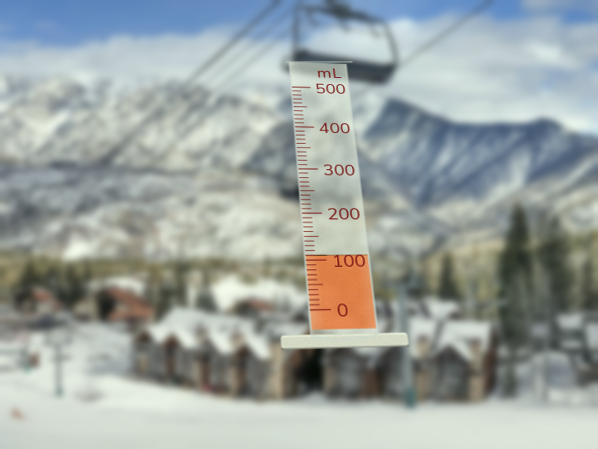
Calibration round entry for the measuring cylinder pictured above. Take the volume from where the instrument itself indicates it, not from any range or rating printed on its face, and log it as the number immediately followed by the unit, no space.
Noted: 110mL
